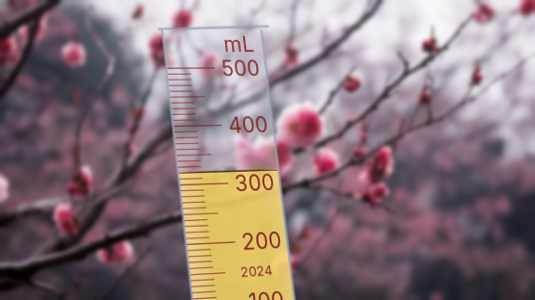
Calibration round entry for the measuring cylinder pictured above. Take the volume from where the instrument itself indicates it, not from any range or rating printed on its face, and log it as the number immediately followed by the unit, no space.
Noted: 320mL
